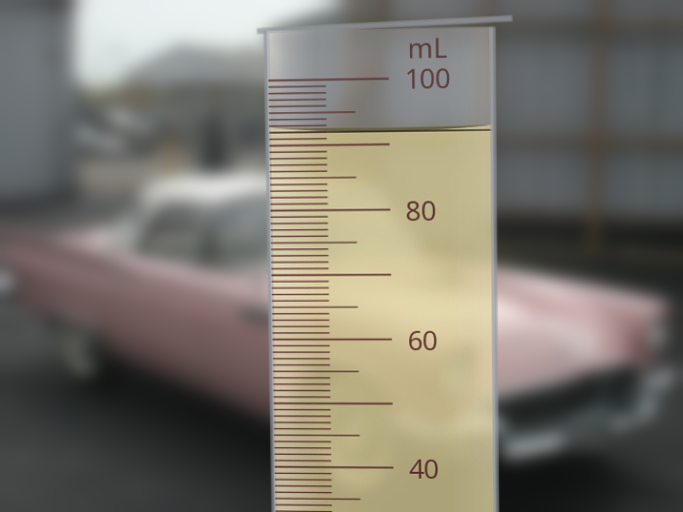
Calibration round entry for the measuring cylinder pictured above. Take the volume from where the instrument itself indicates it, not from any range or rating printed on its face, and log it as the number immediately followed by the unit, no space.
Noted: 92mL
